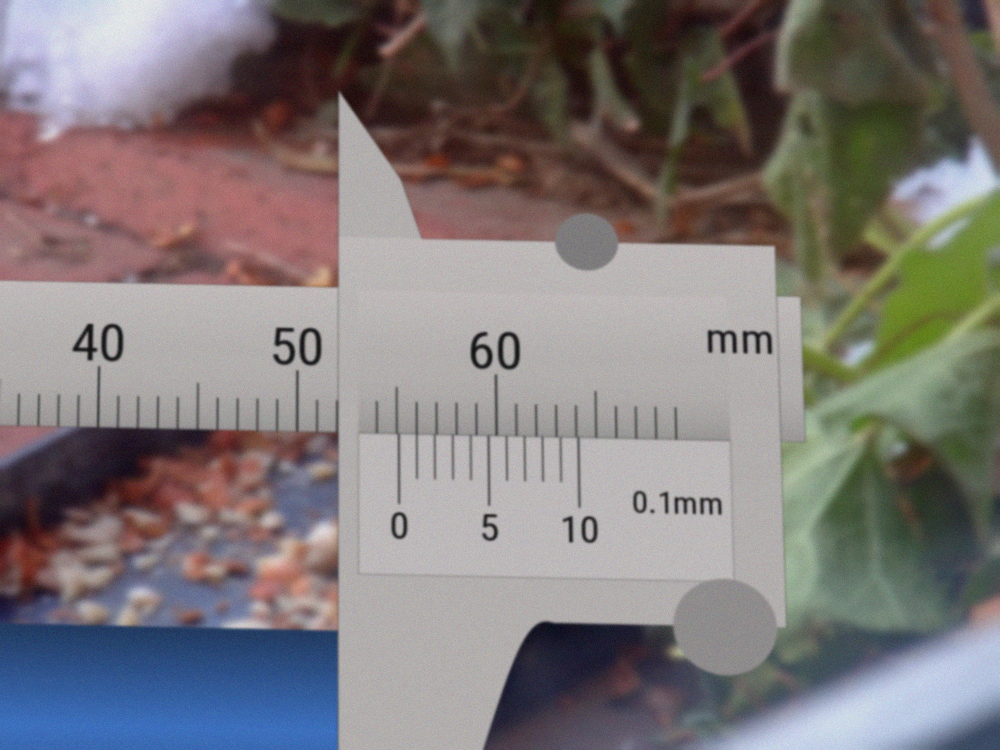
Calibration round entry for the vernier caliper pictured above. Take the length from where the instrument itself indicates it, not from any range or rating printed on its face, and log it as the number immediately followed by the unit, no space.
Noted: 55.1mm
